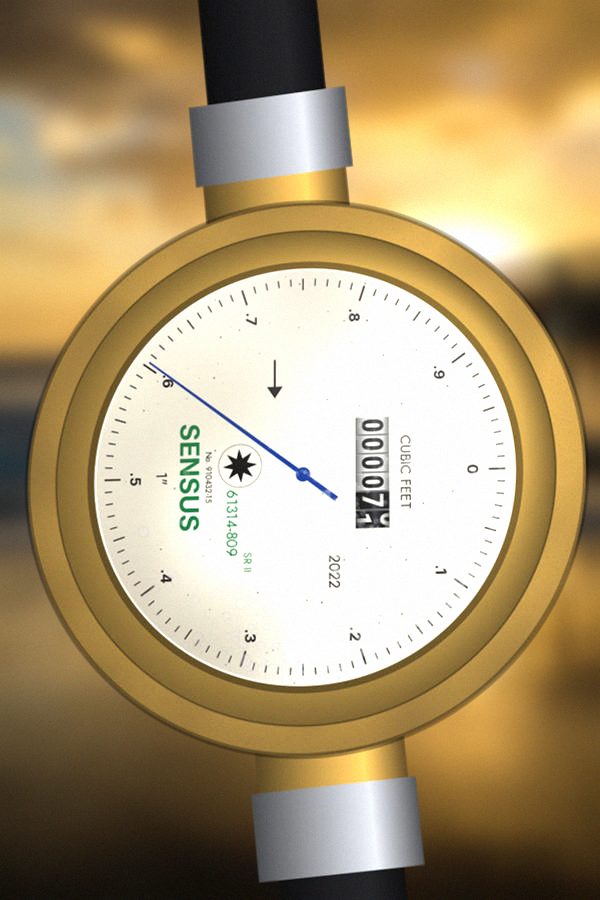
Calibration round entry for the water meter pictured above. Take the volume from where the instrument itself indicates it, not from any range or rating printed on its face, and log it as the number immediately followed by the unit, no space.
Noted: 70.60ft³
